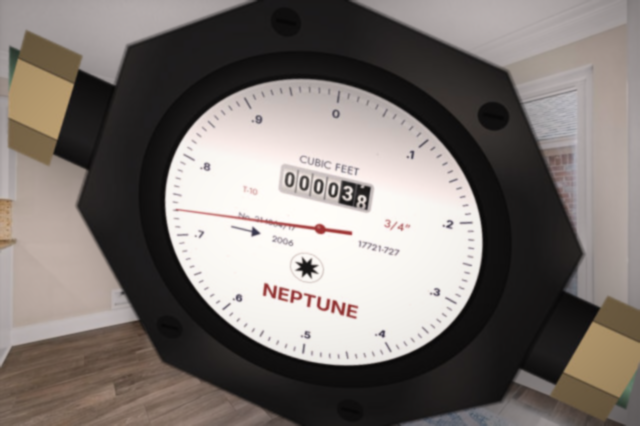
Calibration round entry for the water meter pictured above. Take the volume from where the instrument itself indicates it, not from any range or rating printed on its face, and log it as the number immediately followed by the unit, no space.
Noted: 37.73ft³
